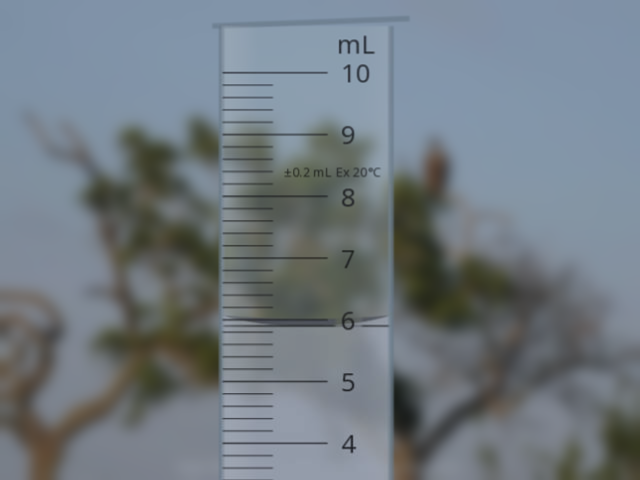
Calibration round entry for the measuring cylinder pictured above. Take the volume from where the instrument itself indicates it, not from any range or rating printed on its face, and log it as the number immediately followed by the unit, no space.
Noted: 5.9mL
